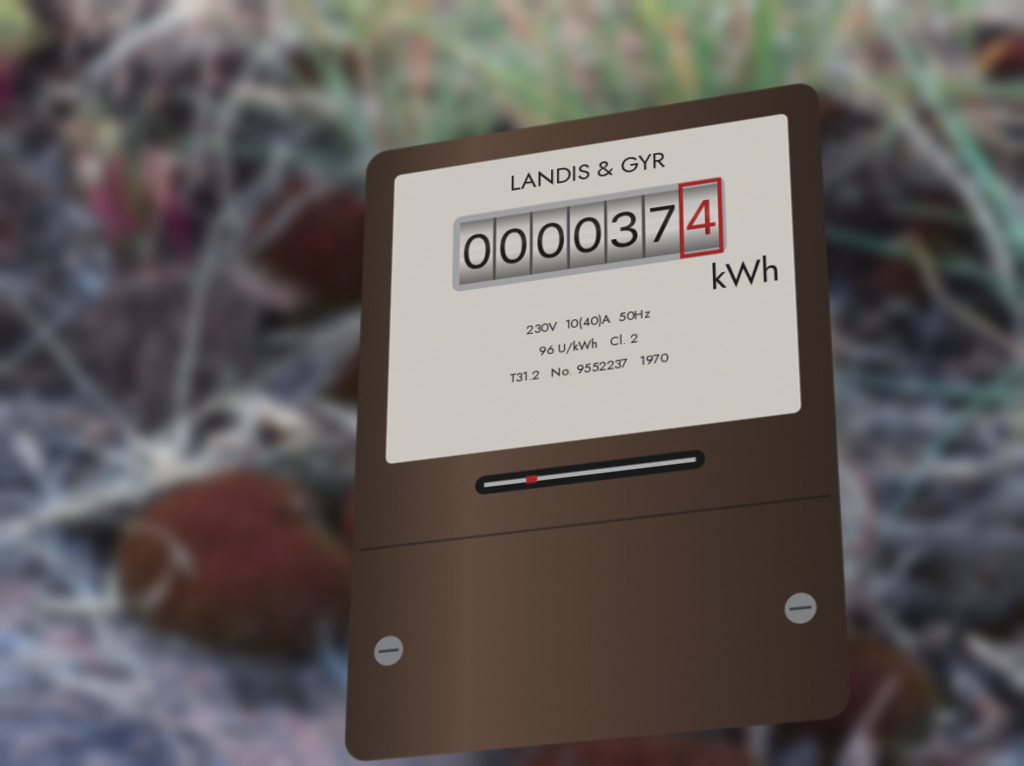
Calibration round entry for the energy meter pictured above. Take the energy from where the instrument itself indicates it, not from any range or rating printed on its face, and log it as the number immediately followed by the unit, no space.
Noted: 37.4kWh
